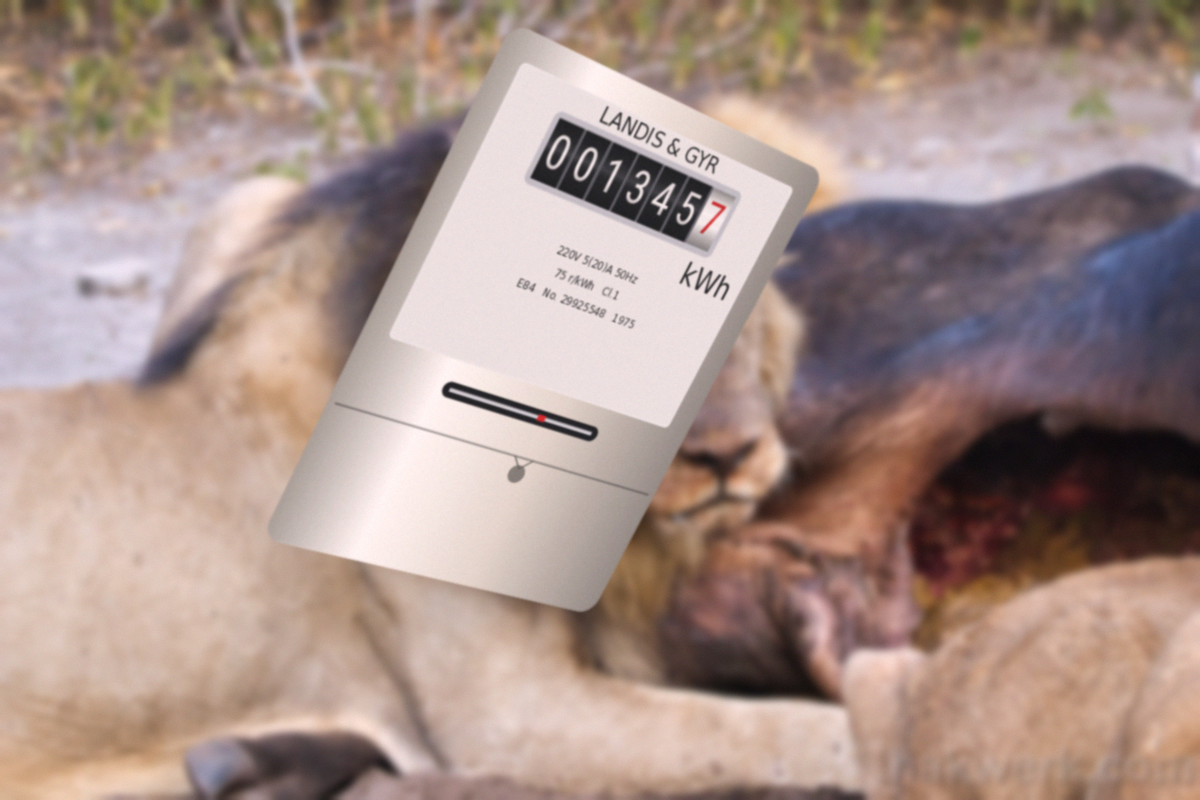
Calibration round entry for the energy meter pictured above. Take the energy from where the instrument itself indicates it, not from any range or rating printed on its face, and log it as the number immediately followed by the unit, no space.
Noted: 1345.7kWh
